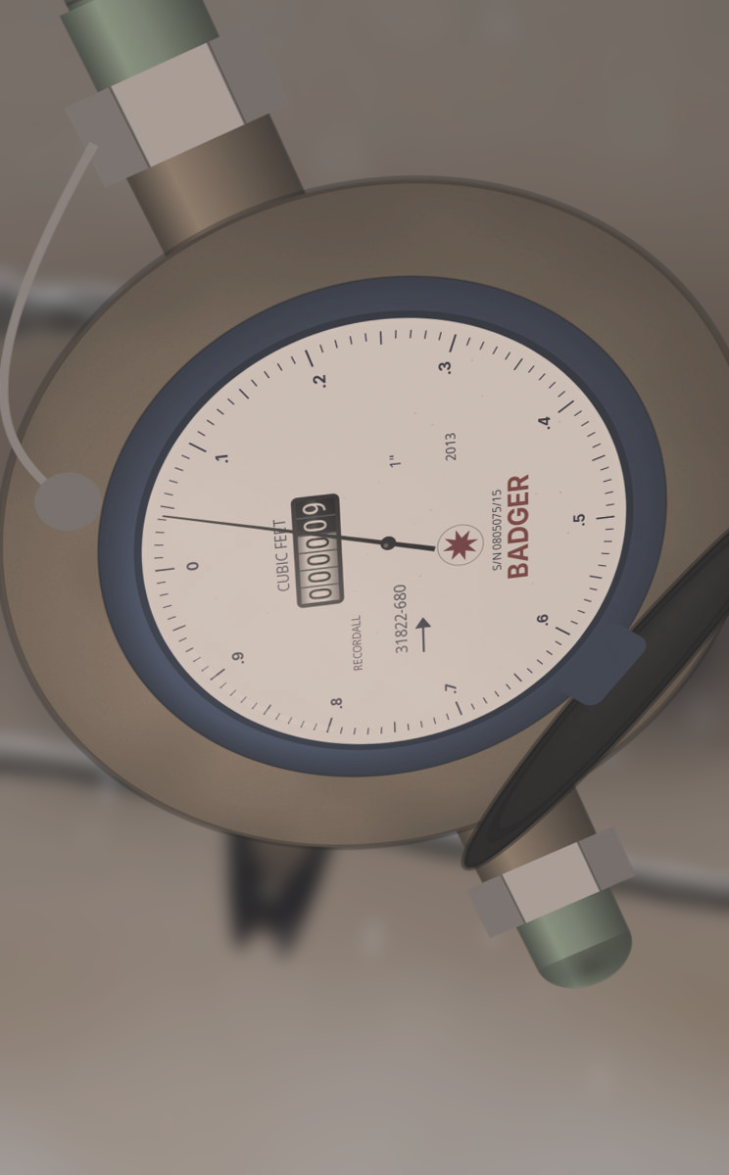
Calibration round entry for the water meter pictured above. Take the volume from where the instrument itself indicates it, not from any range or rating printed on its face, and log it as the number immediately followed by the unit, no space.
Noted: 9.04ft³
